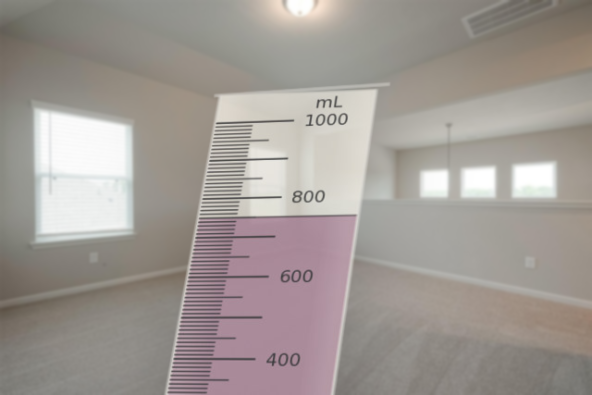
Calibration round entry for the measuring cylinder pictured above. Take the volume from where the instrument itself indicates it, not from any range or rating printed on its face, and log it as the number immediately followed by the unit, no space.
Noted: 750mL
